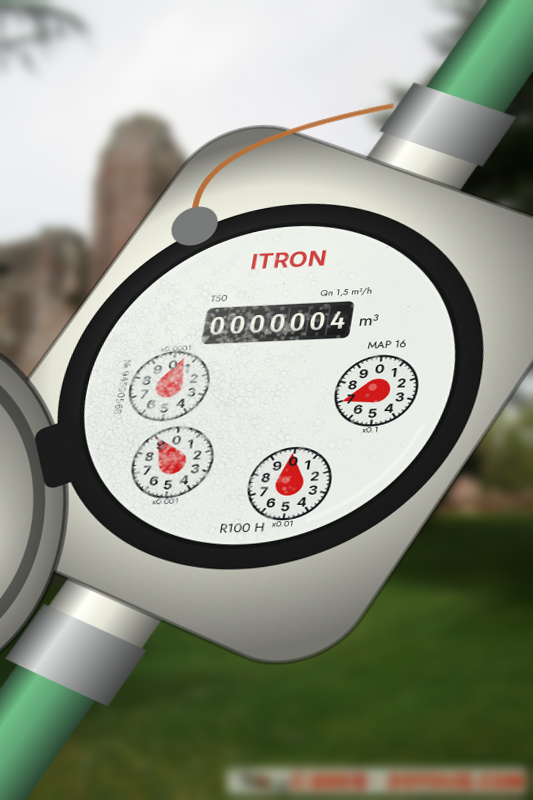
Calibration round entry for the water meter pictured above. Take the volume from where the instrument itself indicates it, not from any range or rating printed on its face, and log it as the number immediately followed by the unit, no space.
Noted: 4.6990m³
